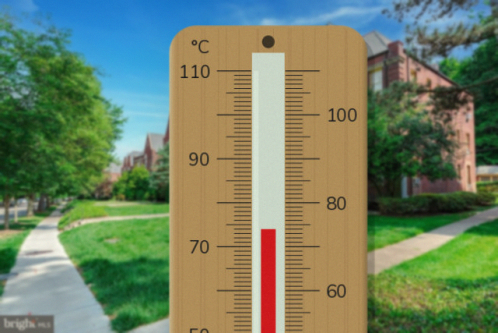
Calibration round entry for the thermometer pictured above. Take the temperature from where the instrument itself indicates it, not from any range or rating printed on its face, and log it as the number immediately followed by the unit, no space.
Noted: 74°C
